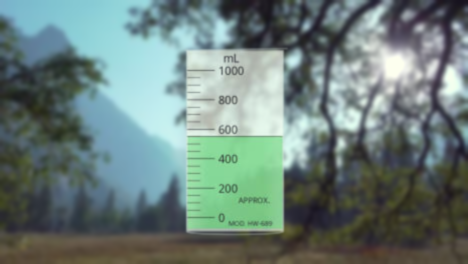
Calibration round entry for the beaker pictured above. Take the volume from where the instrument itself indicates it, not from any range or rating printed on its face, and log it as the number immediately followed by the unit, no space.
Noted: 550mL
